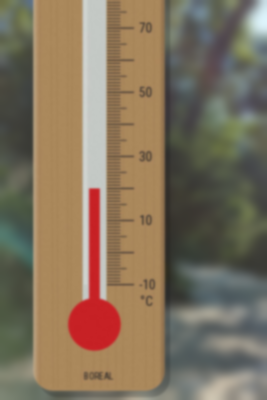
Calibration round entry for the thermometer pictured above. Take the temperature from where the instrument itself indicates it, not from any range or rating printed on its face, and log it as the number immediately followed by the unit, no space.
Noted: 20°C
